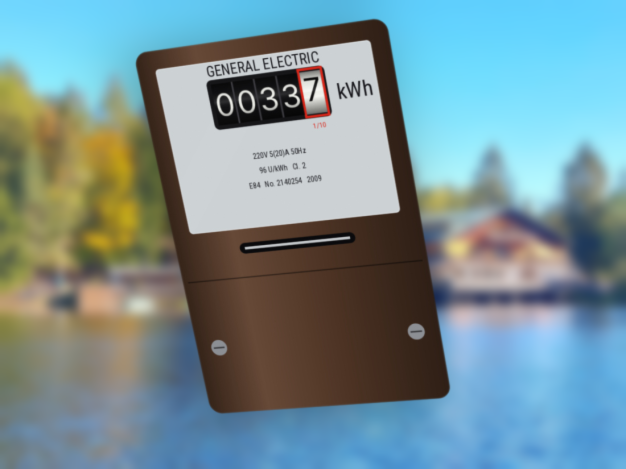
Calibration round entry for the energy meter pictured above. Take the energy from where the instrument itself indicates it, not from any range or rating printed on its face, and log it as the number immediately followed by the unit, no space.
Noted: 33.7kWh
